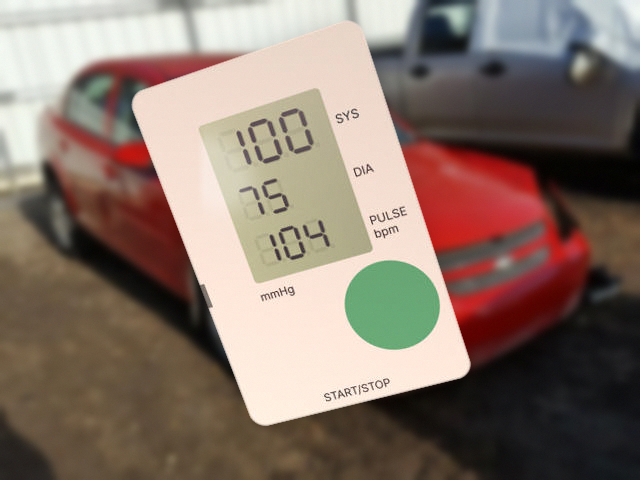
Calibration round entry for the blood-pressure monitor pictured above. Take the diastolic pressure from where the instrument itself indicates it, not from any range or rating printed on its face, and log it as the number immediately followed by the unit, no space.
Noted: 75mmHg
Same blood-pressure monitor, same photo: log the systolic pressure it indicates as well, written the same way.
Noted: 100mmHg
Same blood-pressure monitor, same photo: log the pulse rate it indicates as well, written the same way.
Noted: 104bpm
